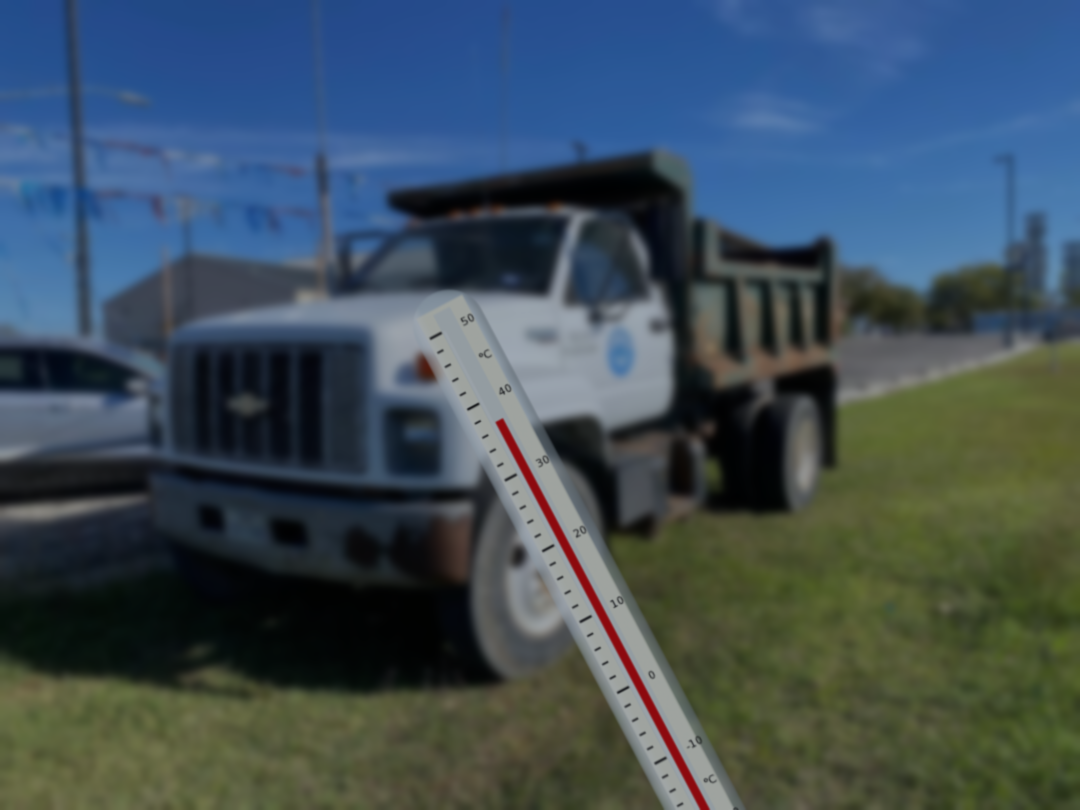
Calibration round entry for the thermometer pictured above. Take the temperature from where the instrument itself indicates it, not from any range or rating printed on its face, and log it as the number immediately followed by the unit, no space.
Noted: 37°C
